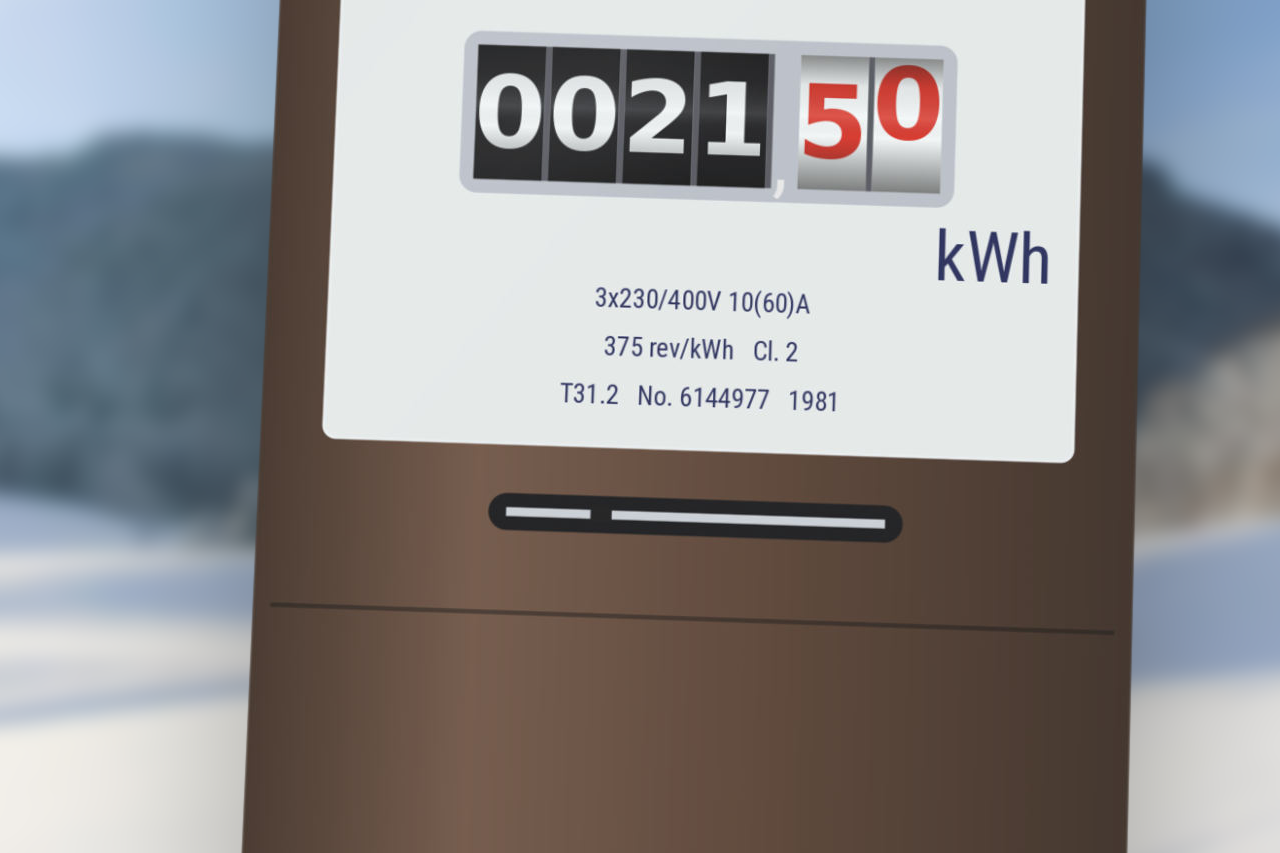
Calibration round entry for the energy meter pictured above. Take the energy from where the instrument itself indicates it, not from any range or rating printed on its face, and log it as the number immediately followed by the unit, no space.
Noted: 21.50kWh
